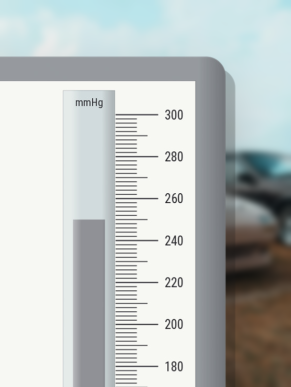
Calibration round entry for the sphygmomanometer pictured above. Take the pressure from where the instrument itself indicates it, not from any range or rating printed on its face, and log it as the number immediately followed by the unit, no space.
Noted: 250mmHg
